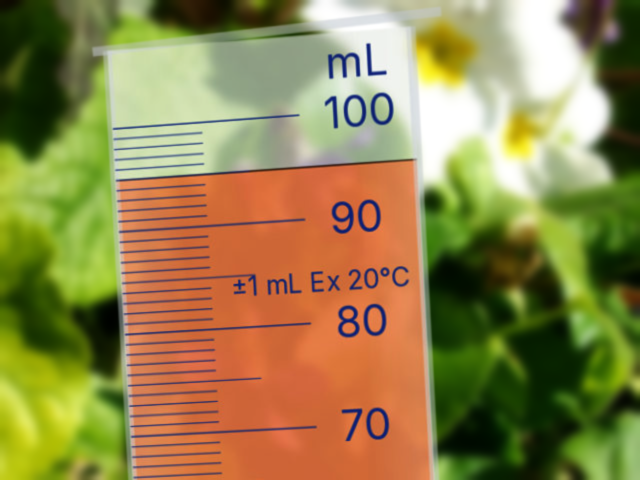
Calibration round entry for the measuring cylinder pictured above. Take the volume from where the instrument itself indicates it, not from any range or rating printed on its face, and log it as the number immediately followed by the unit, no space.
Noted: 95mL
